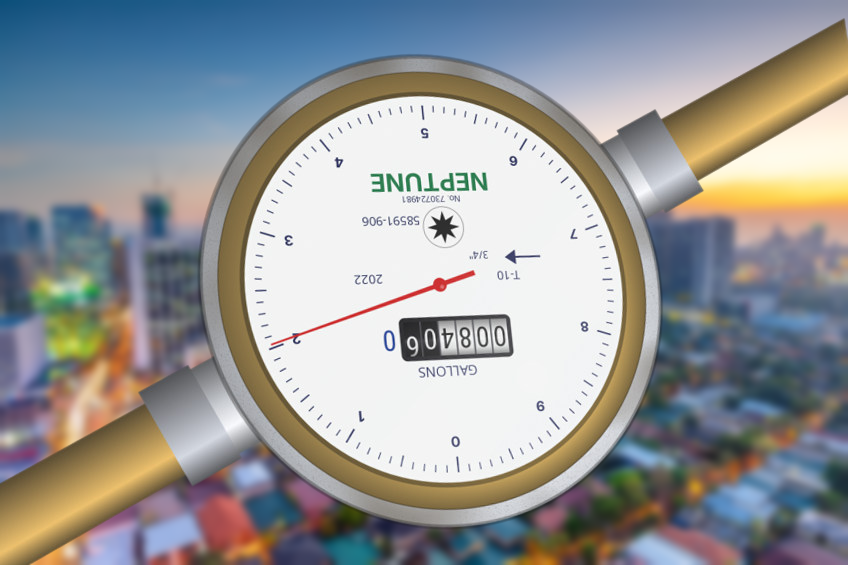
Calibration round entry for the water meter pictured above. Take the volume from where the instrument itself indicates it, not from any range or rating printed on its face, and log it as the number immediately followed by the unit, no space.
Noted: 84062.0gal
